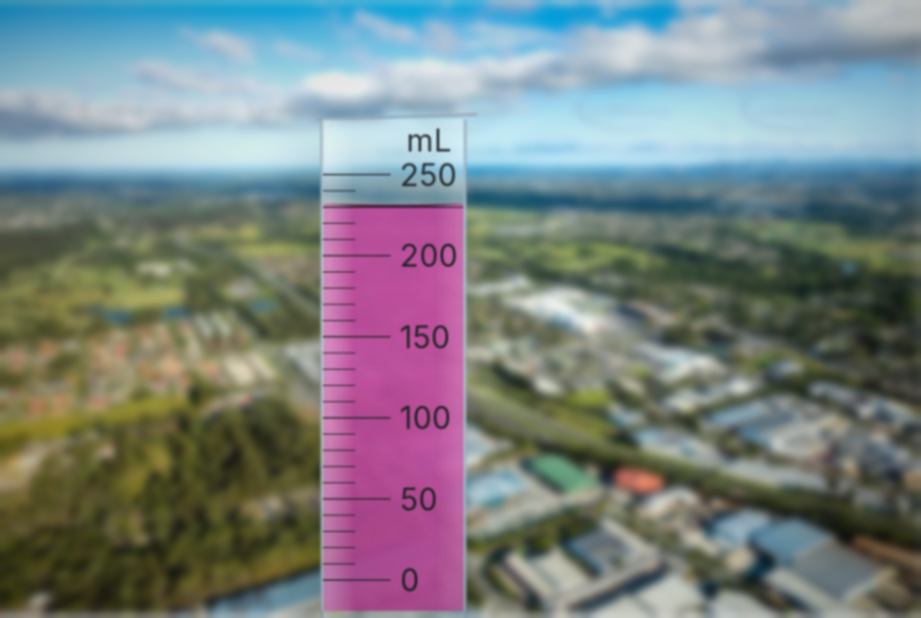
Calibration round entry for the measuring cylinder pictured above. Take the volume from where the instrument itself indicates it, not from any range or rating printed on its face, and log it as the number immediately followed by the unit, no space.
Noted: 230mL
